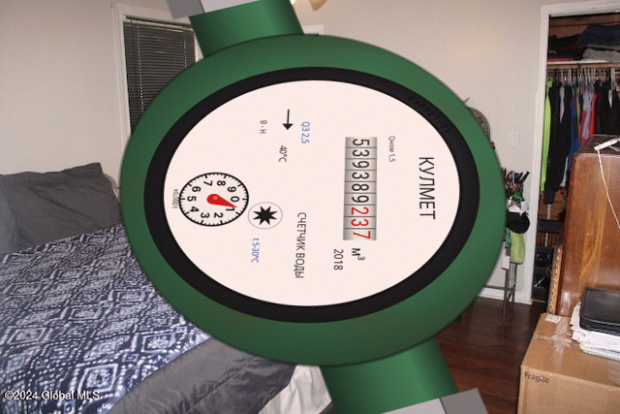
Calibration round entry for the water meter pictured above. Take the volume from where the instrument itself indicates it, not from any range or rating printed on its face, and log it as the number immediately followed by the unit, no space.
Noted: 539389.2370m³
